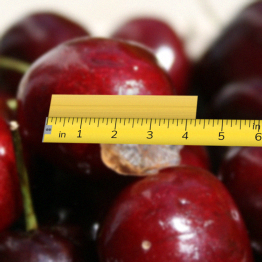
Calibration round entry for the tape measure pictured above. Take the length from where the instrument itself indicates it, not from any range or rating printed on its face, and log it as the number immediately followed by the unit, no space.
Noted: 4.25in
